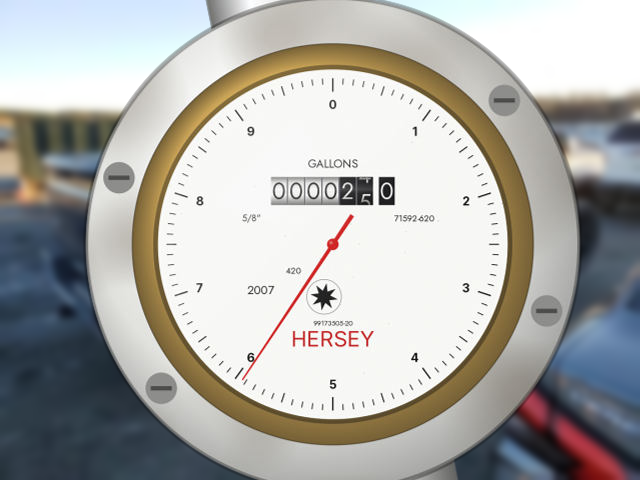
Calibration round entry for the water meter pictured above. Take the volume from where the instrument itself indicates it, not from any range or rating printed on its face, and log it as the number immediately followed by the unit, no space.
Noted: 245.9gal
